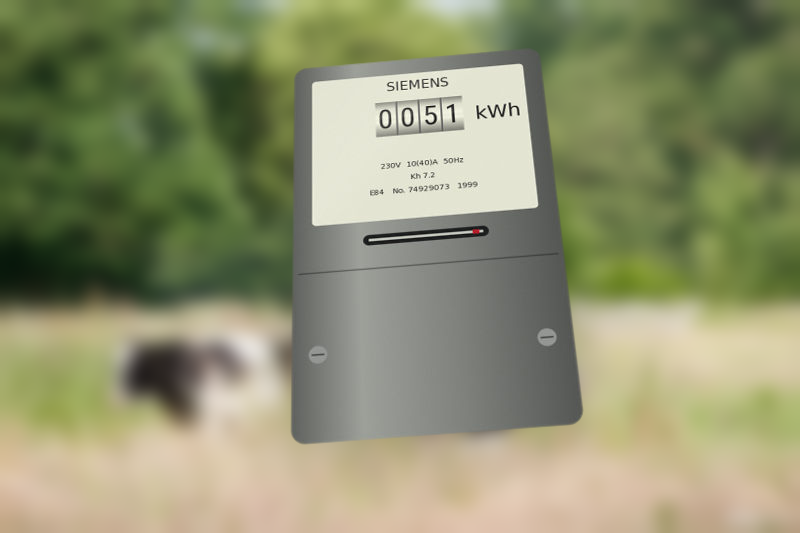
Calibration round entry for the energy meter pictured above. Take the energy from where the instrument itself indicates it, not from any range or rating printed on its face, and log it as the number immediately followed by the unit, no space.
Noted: 51kWh
